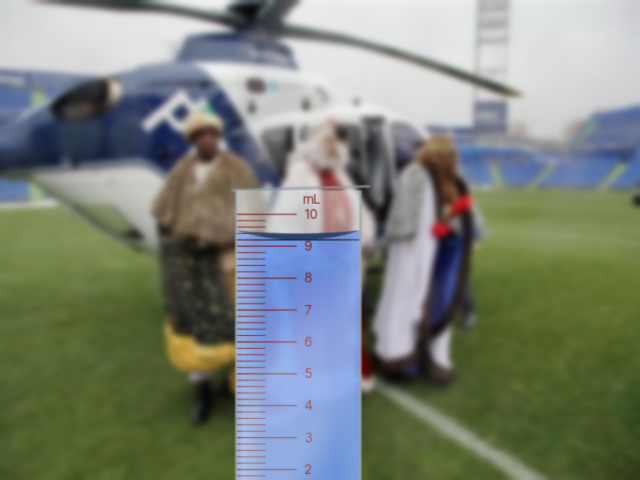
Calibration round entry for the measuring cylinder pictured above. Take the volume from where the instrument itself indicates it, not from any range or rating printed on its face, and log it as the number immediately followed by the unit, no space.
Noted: 9.2mL
